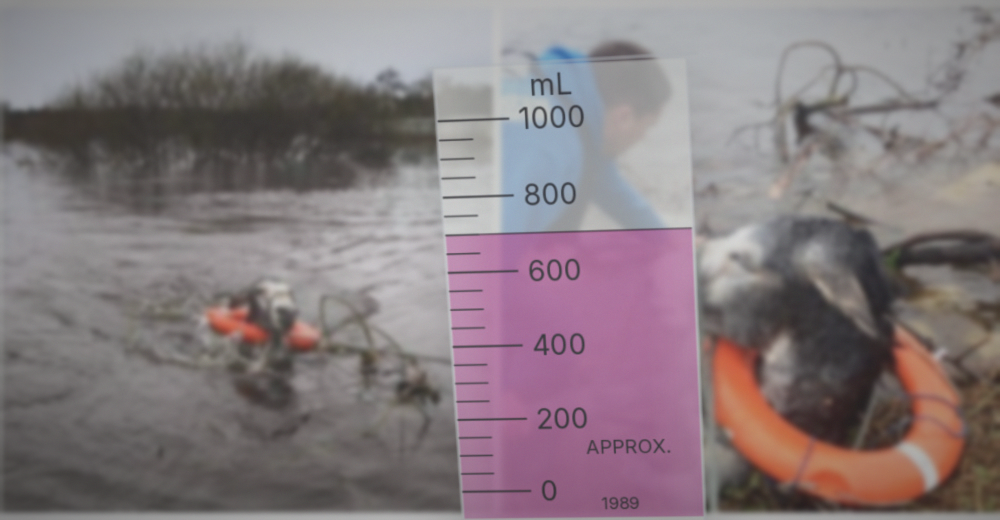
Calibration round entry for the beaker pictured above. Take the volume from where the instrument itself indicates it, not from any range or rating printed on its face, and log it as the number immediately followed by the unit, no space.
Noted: 700mL
